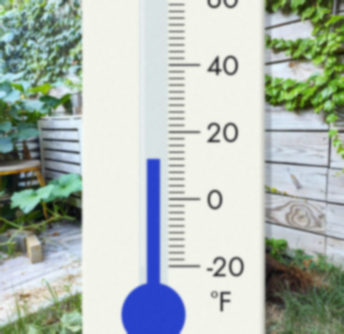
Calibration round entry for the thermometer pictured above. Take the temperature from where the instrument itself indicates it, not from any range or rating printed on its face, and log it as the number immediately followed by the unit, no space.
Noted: 12°F
